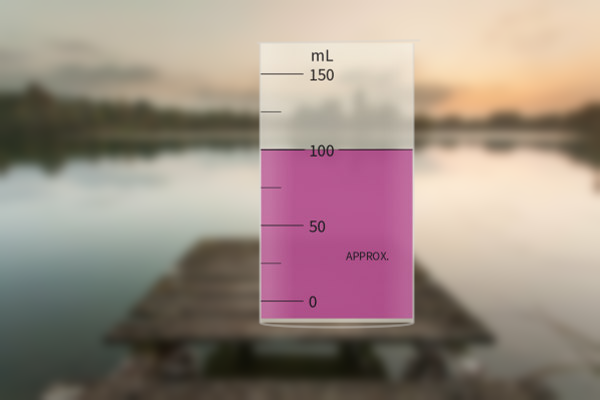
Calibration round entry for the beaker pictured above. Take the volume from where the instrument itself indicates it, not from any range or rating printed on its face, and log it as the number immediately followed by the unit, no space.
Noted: 100mL
